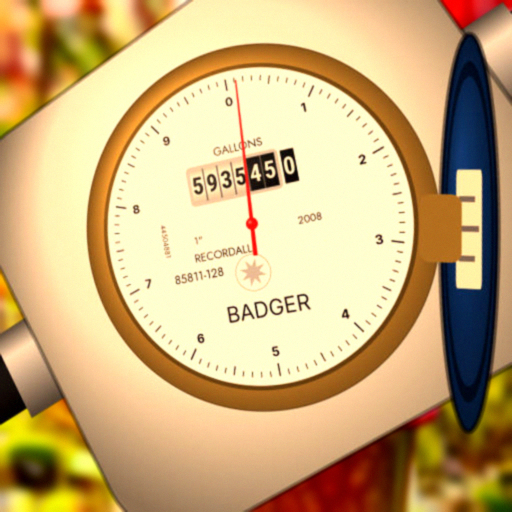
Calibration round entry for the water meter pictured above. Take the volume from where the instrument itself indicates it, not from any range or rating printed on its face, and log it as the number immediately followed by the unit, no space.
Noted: 5935450.1gal
